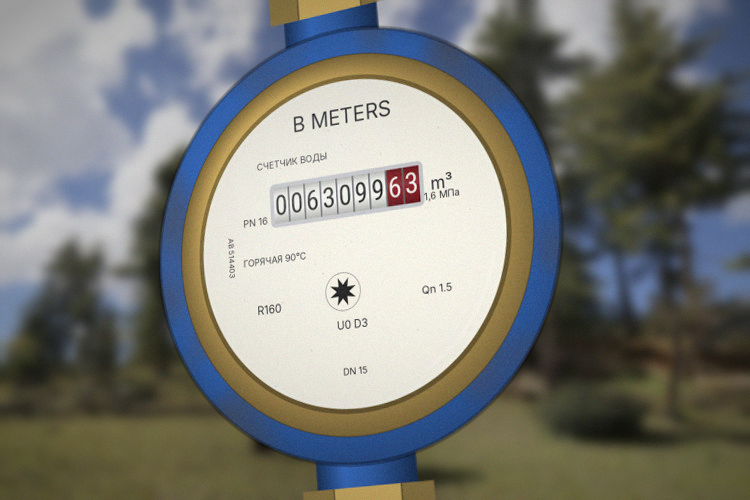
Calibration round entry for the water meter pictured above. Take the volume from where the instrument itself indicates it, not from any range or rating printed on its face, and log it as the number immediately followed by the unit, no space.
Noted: 63099.63m³
